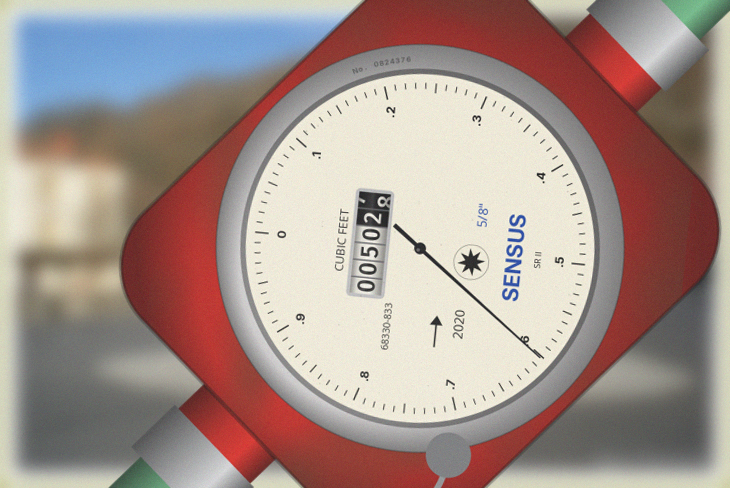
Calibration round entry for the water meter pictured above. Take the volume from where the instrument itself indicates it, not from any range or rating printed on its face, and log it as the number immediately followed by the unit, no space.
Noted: 5027.60ft³
